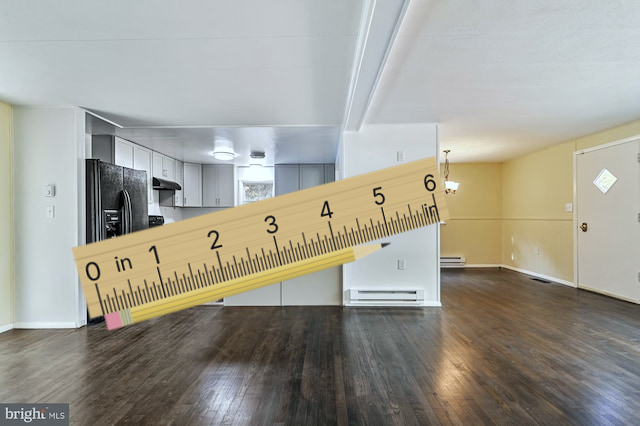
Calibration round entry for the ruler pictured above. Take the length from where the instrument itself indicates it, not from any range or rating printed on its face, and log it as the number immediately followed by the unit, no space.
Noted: 5in
